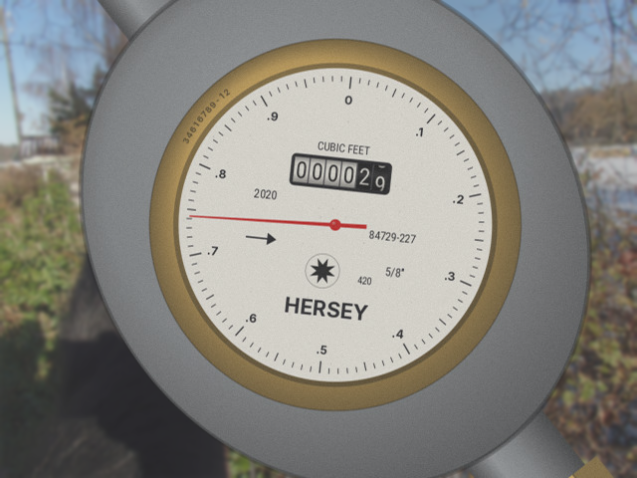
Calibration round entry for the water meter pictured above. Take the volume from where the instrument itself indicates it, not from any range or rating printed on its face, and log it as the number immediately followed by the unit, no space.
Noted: 28.74ft³
